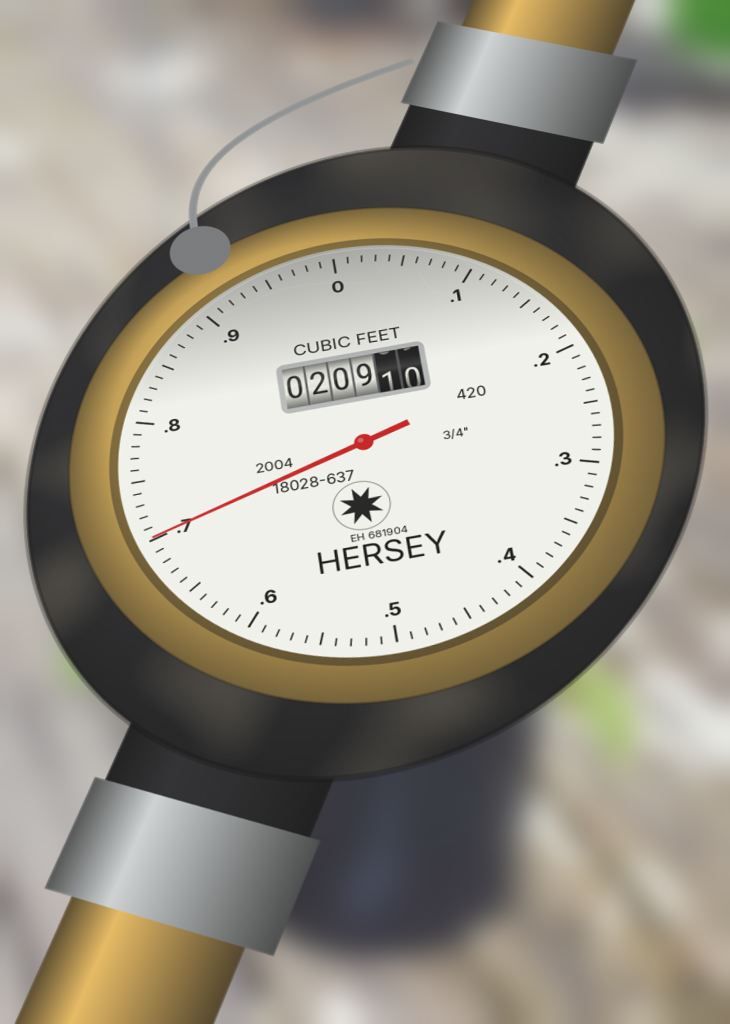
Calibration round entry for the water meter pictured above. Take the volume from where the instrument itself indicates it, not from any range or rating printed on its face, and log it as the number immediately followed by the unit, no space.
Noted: 20909.70ft³
